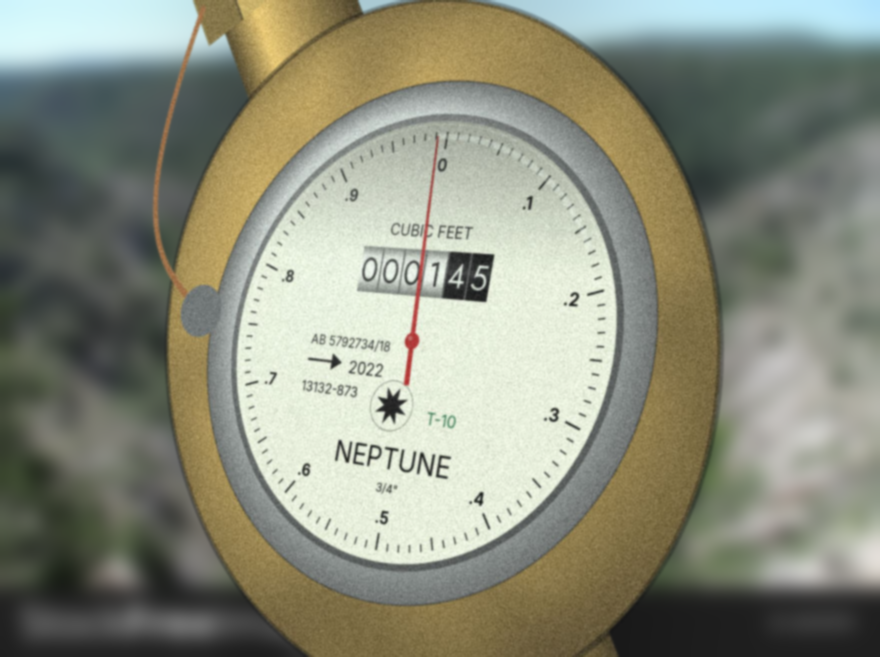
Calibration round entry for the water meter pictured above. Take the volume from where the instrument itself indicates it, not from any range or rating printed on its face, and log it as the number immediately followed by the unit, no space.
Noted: 144.99ft³
